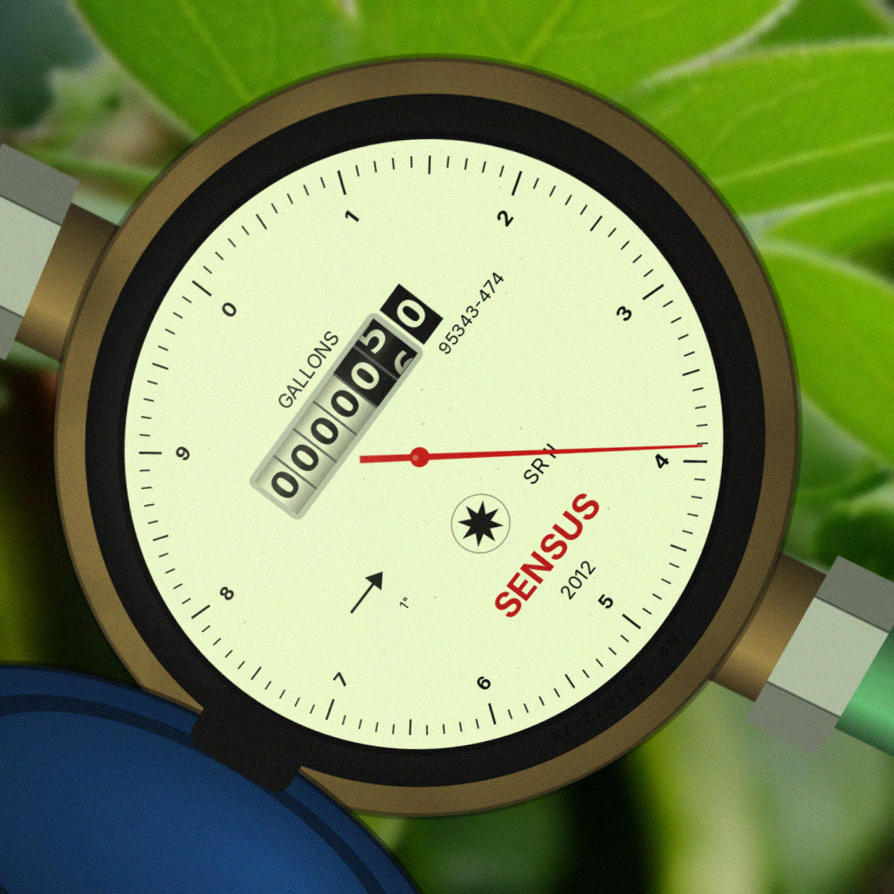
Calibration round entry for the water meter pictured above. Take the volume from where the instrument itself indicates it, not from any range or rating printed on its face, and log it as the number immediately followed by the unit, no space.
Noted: 53.9gal
